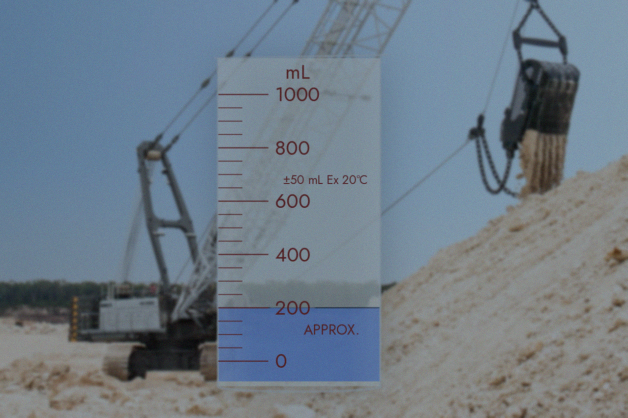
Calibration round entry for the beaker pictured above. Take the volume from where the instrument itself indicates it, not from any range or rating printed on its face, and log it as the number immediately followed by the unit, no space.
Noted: 200mL
